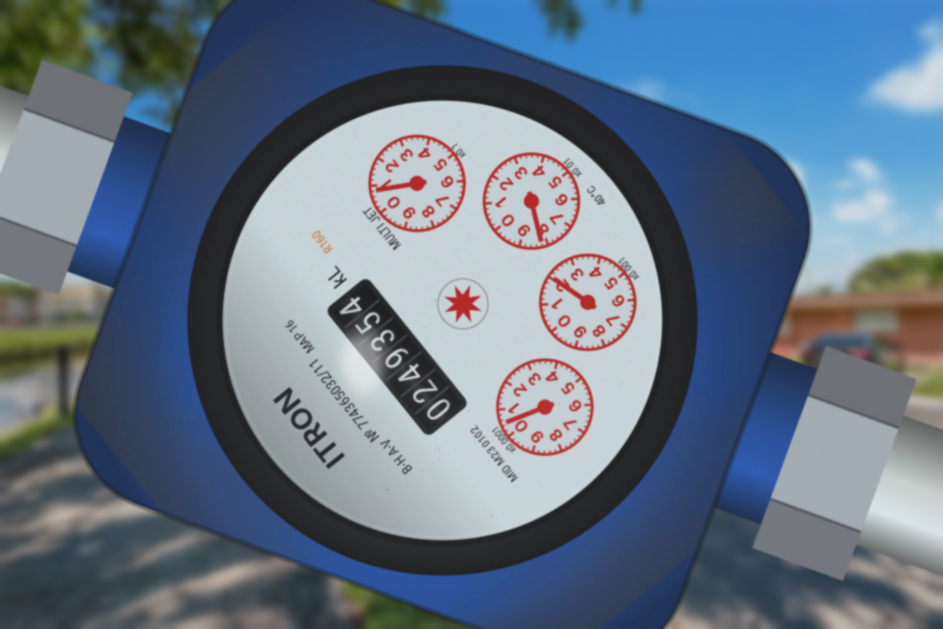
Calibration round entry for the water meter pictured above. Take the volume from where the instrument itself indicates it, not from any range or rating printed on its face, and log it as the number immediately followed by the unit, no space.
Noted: 249354.0820kL
